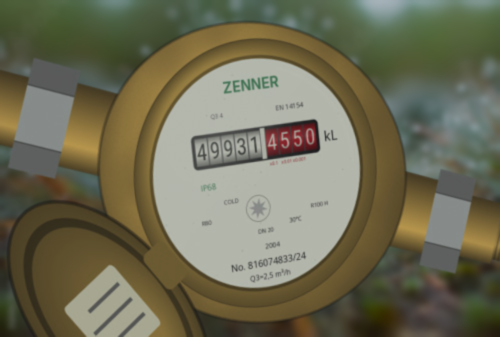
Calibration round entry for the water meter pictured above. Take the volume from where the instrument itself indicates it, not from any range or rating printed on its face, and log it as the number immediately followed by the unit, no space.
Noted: 49931.4550kL
